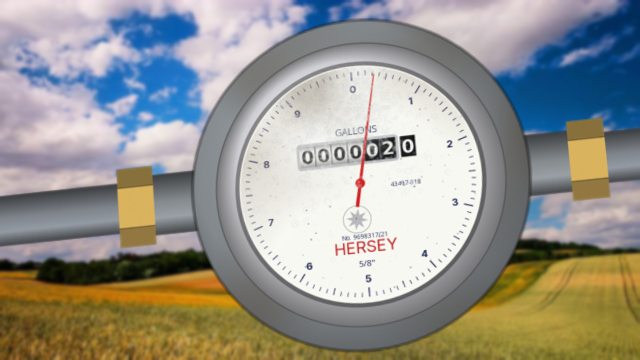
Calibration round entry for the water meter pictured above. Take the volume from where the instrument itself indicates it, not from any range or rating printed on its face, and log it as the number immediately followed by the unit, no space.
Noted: 20.3gal
